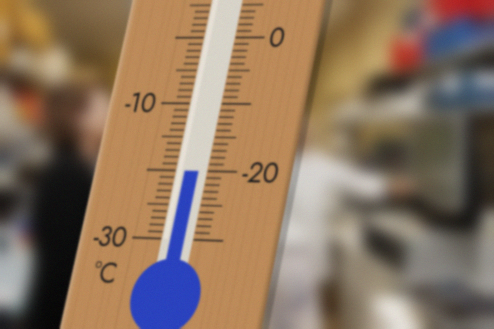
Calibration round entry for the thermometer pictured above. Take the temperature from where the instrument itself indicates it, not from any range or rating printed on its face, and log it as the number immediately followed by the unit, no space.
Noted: -20°C
